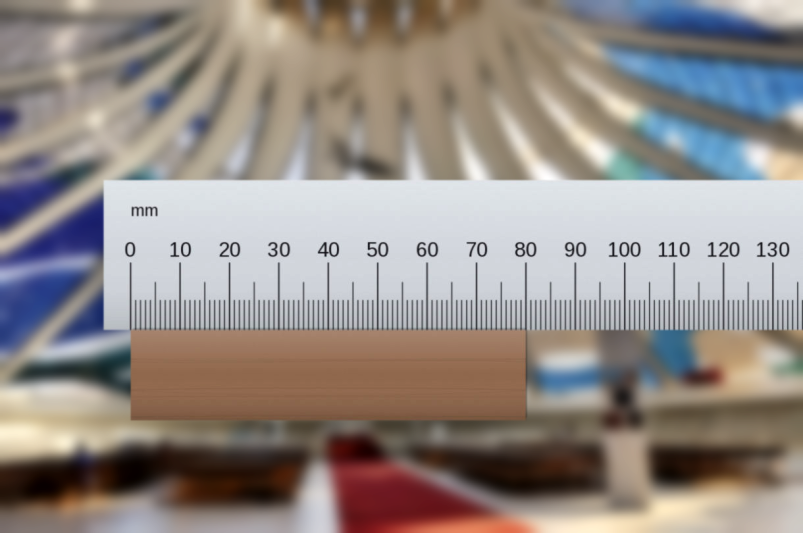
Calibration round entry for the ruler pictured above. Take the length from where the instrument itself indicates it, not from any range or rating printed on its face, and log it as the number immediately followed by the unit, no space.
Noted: 80mm
